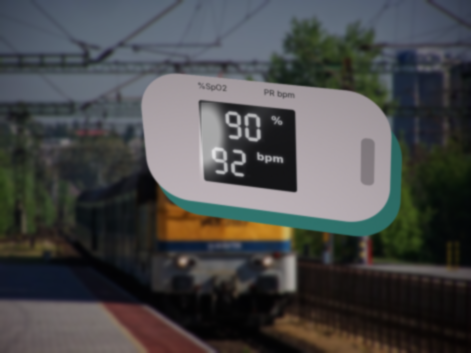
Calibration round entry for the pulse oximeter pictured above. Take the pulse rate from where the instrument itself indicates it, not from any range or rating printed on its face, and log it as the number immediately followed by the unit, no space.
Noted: 92bpm
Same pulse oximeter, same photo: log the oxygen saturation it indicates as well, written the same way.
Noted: 90%
